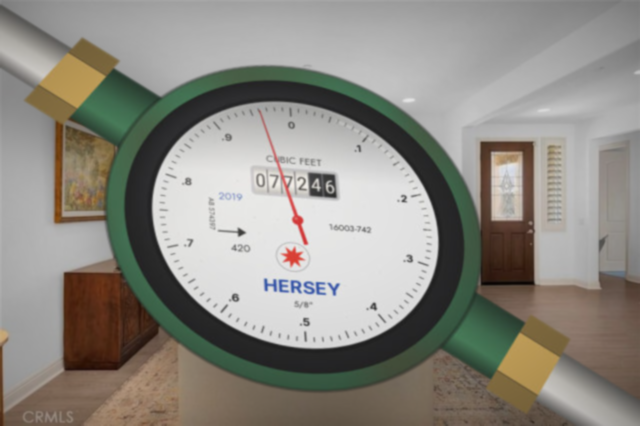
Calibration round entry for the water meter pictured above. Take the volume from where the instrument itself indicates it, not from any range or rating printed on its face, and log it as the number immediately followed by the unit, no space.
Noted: 77245.96ft³
